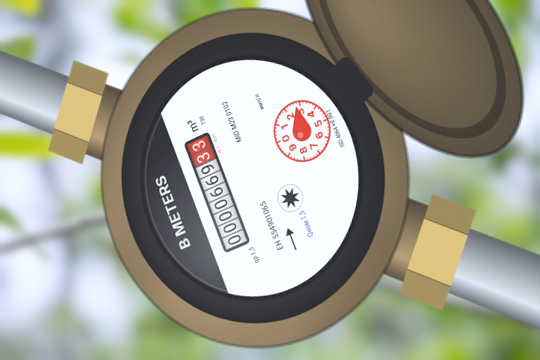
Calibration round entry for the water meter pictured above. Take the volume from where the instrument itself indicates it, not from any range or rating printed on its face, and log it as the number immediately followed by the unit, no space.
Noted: 669.332m³
